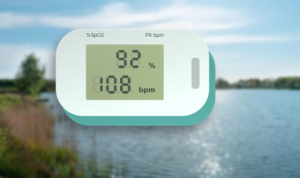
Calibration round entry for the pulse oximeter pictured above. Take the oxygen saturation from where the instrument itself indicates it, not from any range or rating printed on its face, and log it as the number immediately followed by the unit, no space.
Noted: 92%
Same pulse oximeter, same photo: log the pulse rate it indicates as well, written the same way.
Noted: 108bpm
